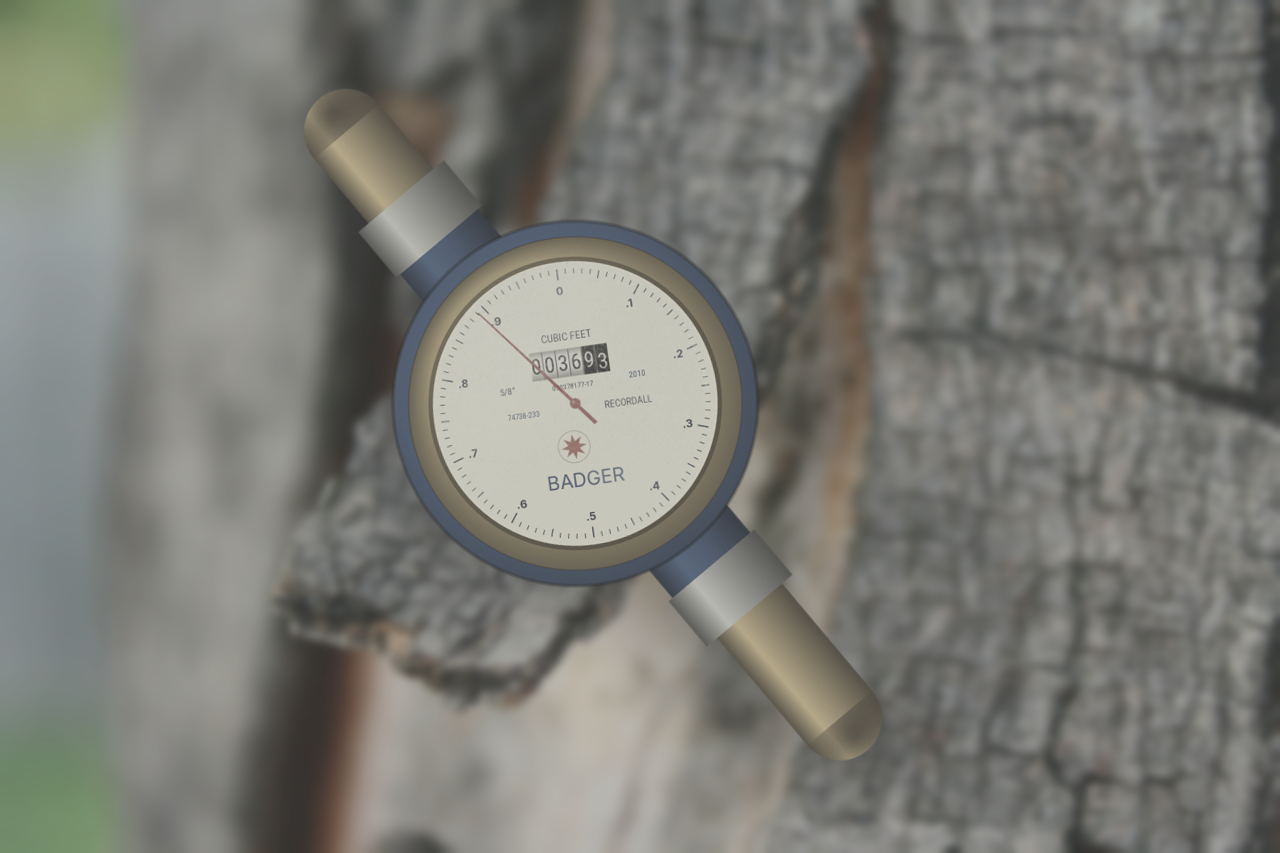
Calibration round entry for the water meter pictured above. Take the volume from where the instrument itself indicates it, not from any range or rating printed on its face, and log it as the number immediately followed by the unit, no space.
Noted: 3692.89ft³
